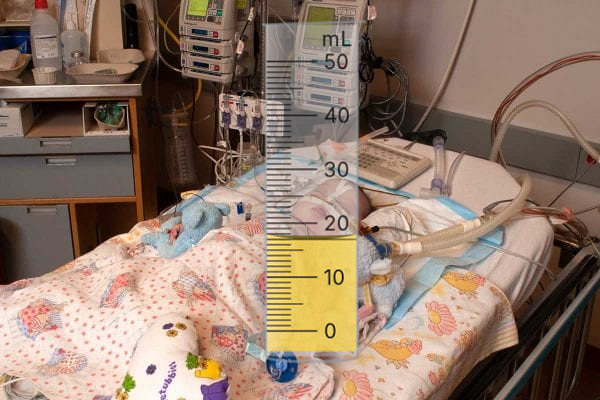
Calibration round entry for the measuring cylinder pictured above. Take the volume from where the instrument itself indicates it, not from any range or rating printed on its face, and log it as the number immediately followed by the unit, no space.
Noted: 17mL
